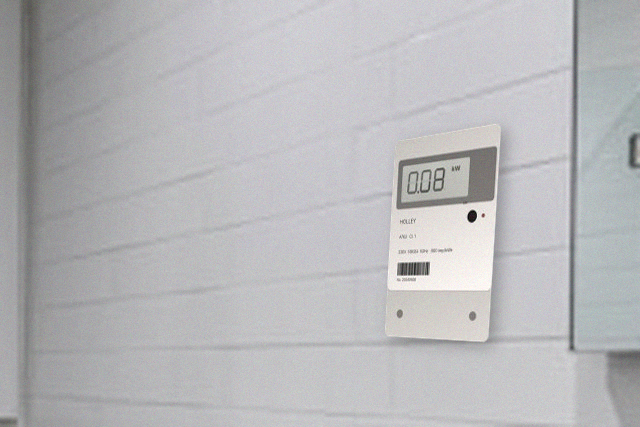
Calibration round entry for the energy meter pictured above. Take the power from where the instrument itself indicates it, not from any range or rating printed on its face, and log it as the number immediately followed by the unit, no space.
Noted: 0.08kW
